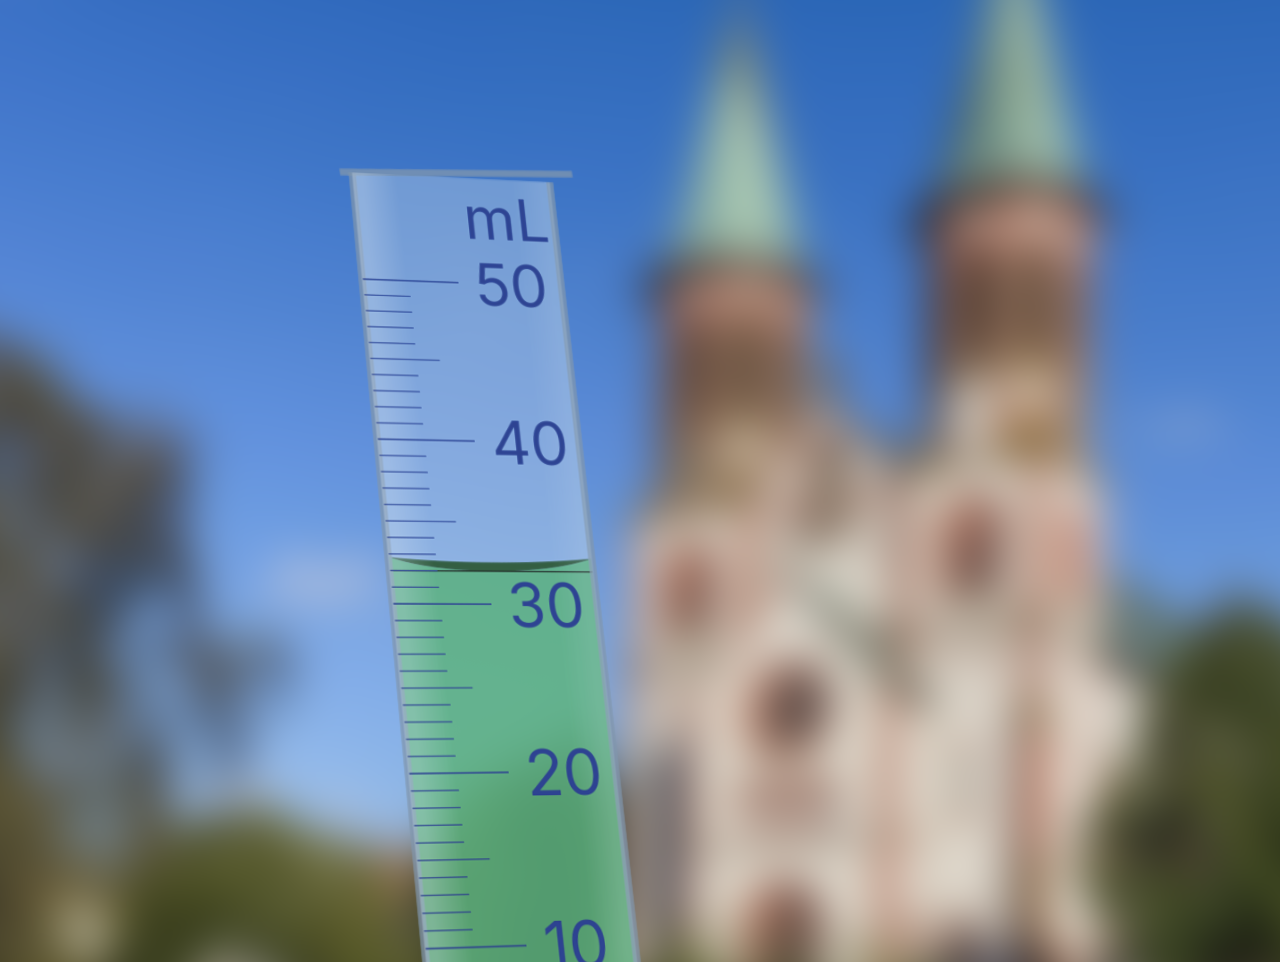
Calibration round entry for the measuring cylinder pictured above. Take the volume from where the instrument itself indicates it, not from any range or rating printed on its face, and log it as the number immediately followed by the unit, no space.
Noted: 32mL
